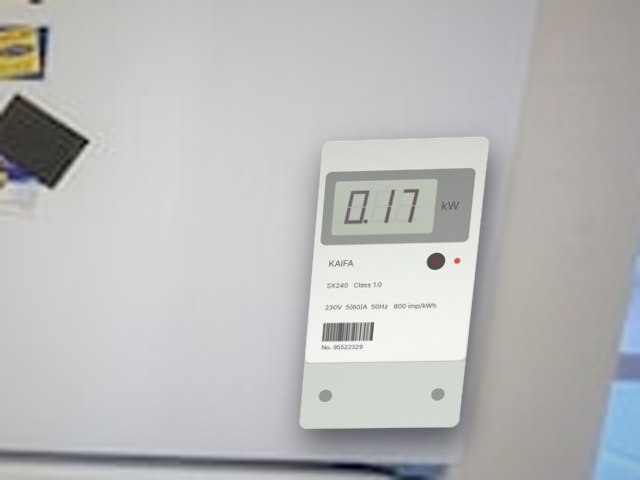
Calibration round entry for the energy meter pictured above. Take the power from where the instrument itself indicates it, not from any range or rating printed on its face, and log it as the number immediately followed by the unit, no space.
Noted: 0.17kW
